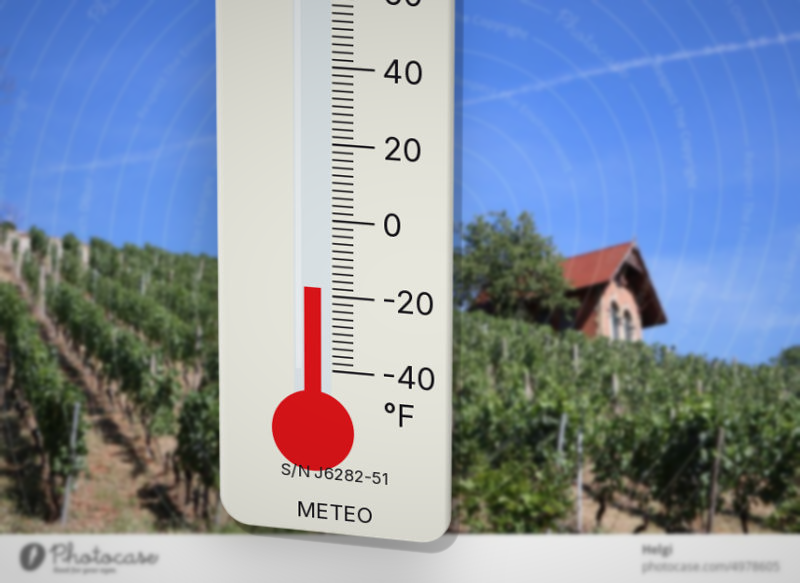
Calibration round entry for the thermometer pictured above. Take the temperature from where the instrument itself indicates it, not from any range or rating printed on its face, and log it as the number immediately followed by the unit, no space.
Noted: -18°F
